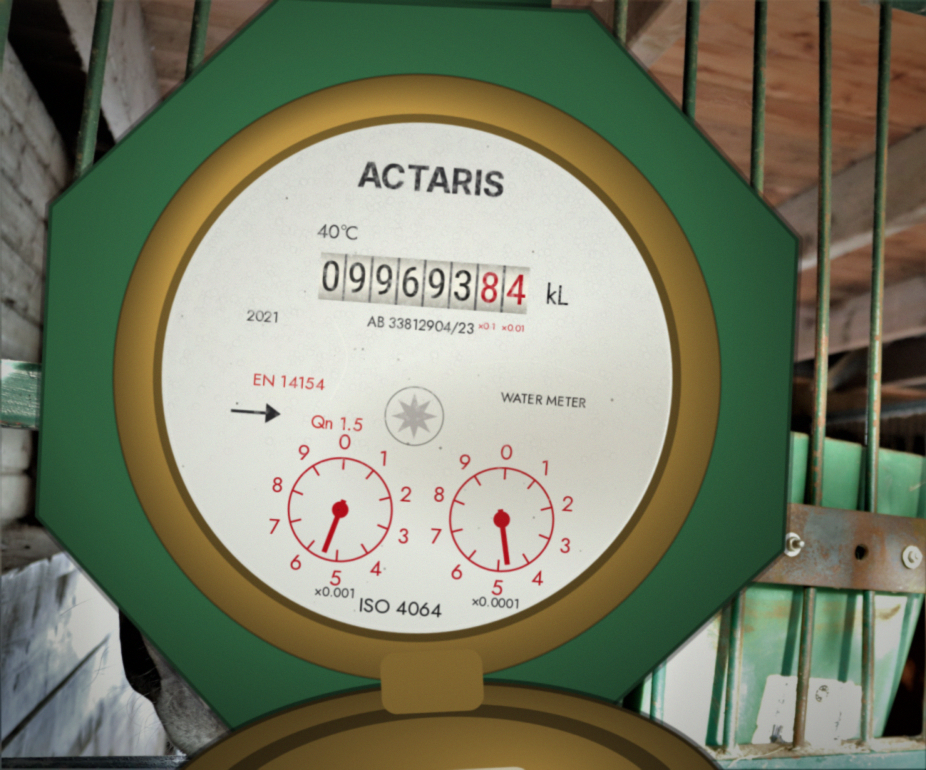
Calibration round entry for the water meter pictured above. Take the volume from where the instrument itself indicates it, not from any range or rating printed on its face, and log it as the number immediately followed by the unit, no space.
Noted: 99693.8454kL
